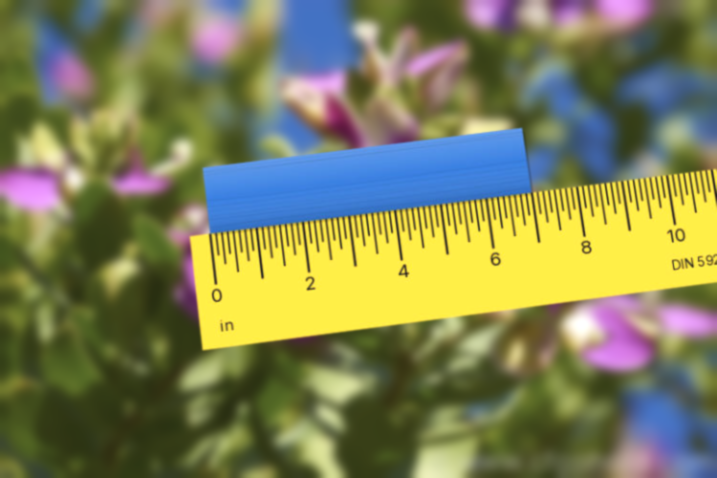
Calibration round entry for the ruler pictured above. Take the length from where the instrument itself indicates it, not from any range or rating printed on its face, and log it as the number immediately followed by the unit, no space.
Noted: 7in
